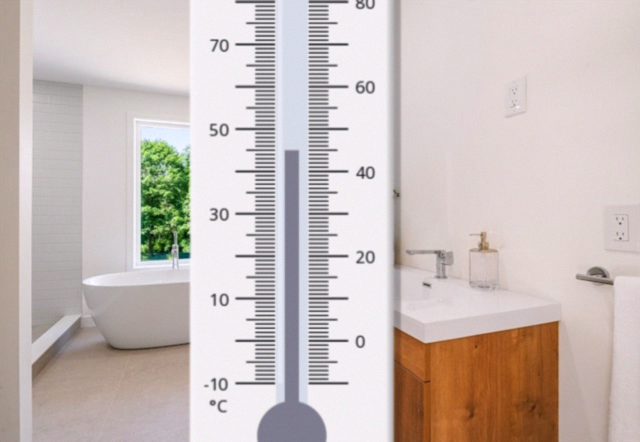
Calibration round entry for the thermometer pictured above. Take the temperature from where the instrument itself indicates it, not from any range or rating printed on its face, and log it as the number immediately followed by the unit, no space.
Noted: 45°C
